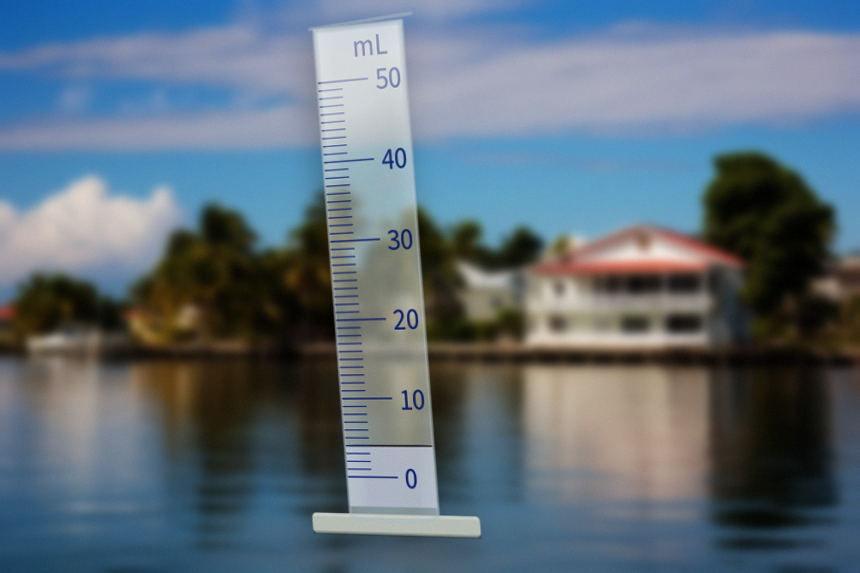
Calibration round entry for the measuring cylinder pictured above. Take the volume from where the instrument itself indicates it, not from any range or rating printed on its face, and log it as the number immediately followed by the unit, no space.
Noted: 4mL
